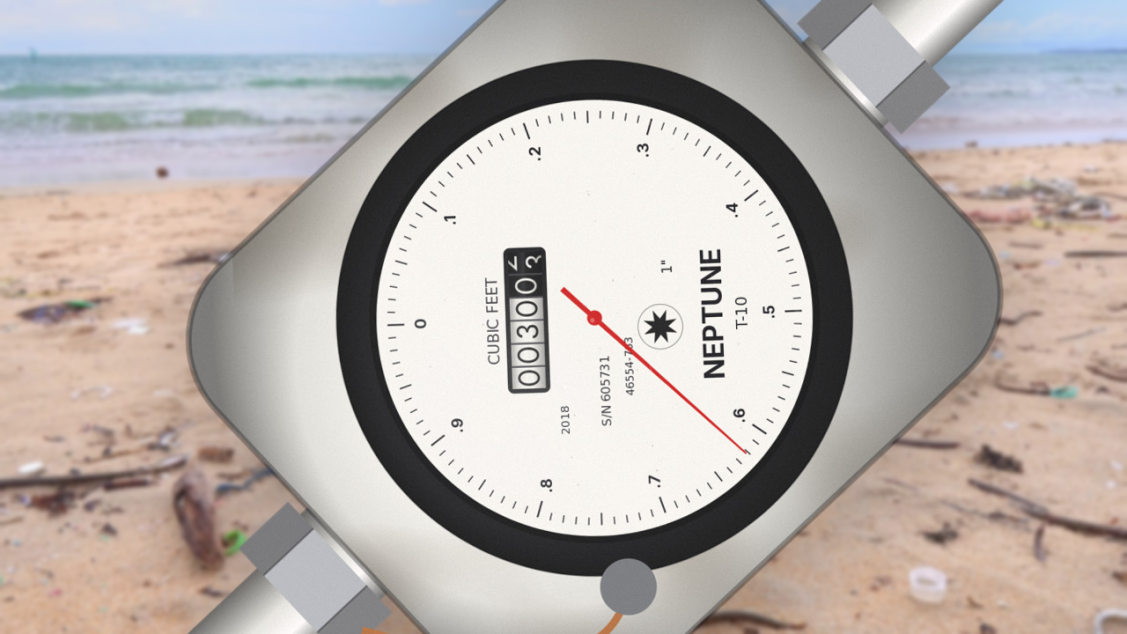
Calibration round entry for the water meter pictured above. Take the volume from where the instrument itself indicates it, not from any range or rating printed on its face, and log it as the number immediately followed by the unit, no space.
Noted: 3002.62ft³
